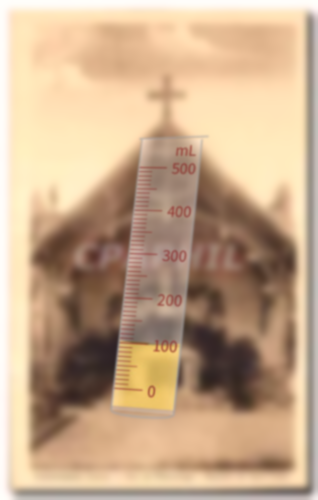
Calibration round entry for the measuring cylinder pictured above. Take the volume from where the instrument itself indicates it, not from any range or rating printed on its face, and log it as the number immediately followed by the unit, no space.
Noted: 100mL
